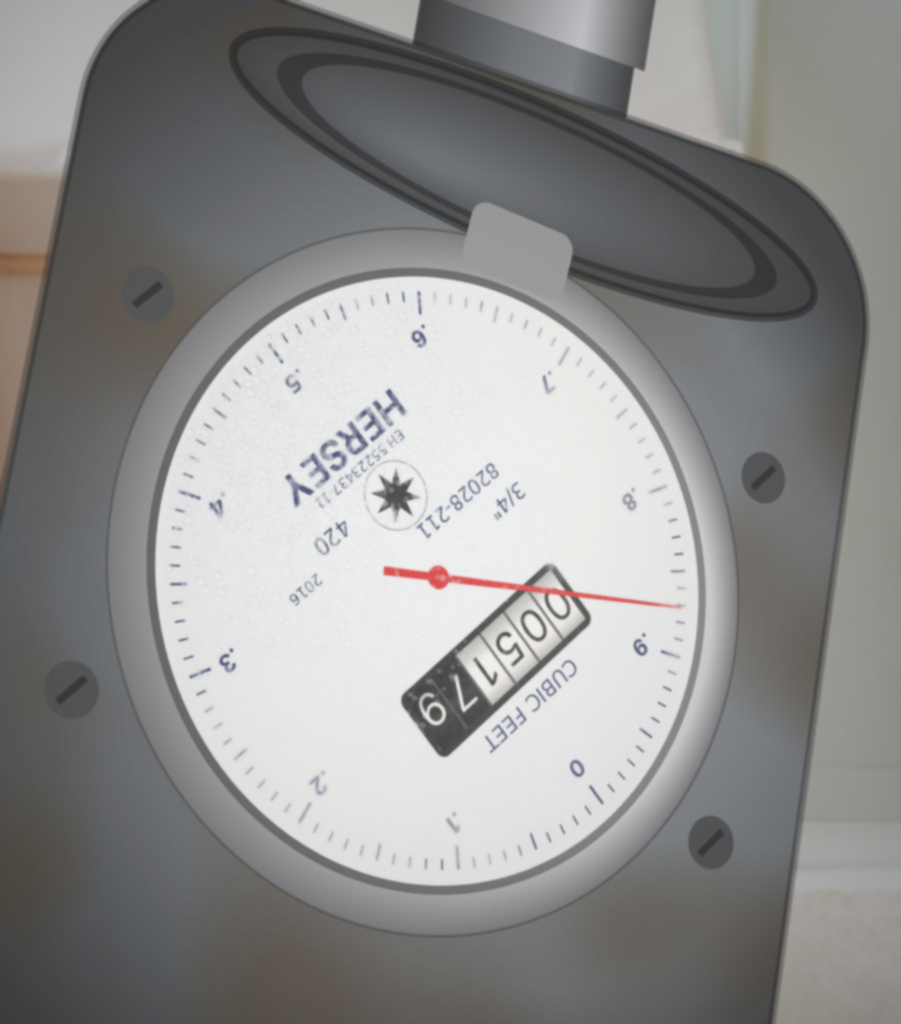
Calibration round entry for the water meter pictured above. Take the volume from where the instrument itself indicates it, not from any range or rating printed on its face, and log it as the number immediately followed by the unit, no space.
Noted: 5178.87ft³
